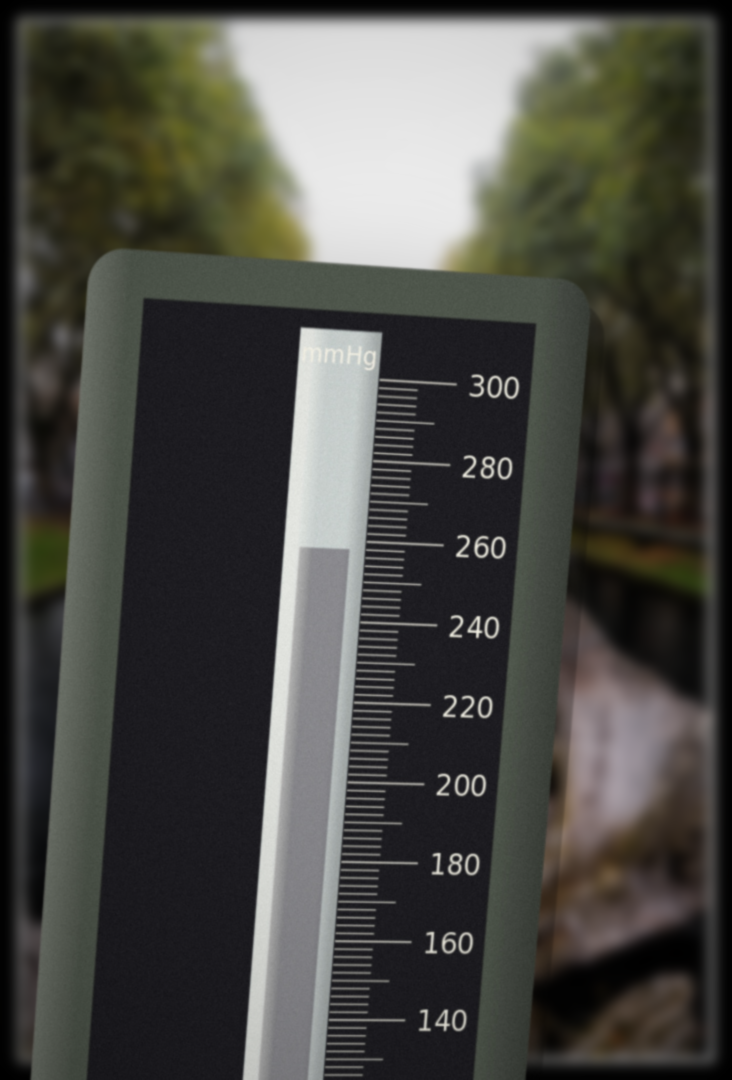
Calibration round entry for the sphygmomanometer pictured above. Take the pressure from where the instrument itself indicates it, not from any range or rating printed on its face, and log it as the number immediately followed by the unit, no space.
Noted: 258mmHg
